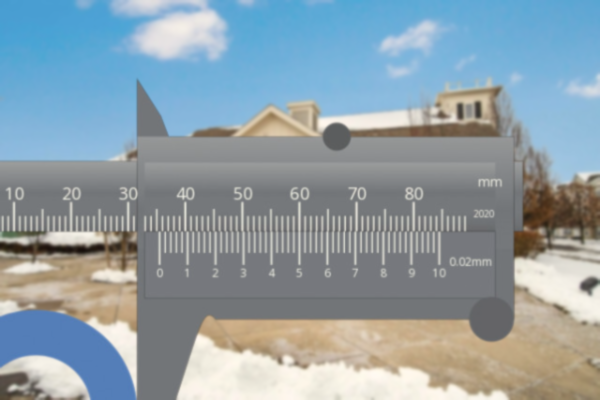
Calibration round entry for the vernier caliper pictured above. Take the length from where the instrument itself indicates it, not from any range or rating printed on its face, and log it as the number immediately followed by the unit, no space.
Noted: 35.5mm
